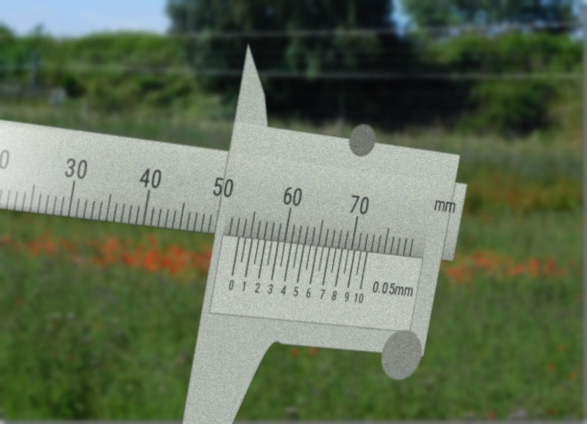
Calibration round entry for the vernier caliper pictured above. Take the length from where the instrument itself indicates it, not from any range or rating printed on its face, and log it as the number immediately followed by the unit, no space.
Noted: 53.4mm
